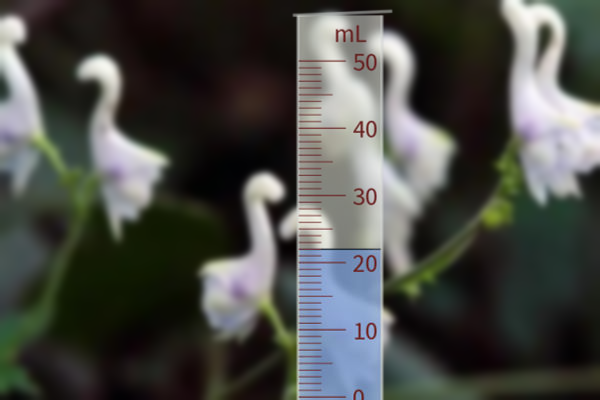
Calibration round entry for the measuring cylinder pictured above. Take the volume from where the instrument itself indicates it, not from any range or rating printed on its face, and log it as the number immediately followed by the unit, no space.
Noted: 22mL
